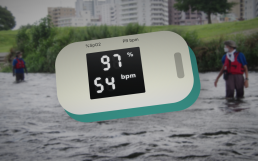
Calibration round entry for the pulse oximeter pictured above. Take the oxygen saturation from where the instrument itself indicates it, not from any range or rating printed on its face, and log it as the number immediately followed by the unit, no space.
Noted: 97%
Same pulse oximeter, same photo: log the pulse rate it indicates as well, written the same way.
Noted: 54bpm
